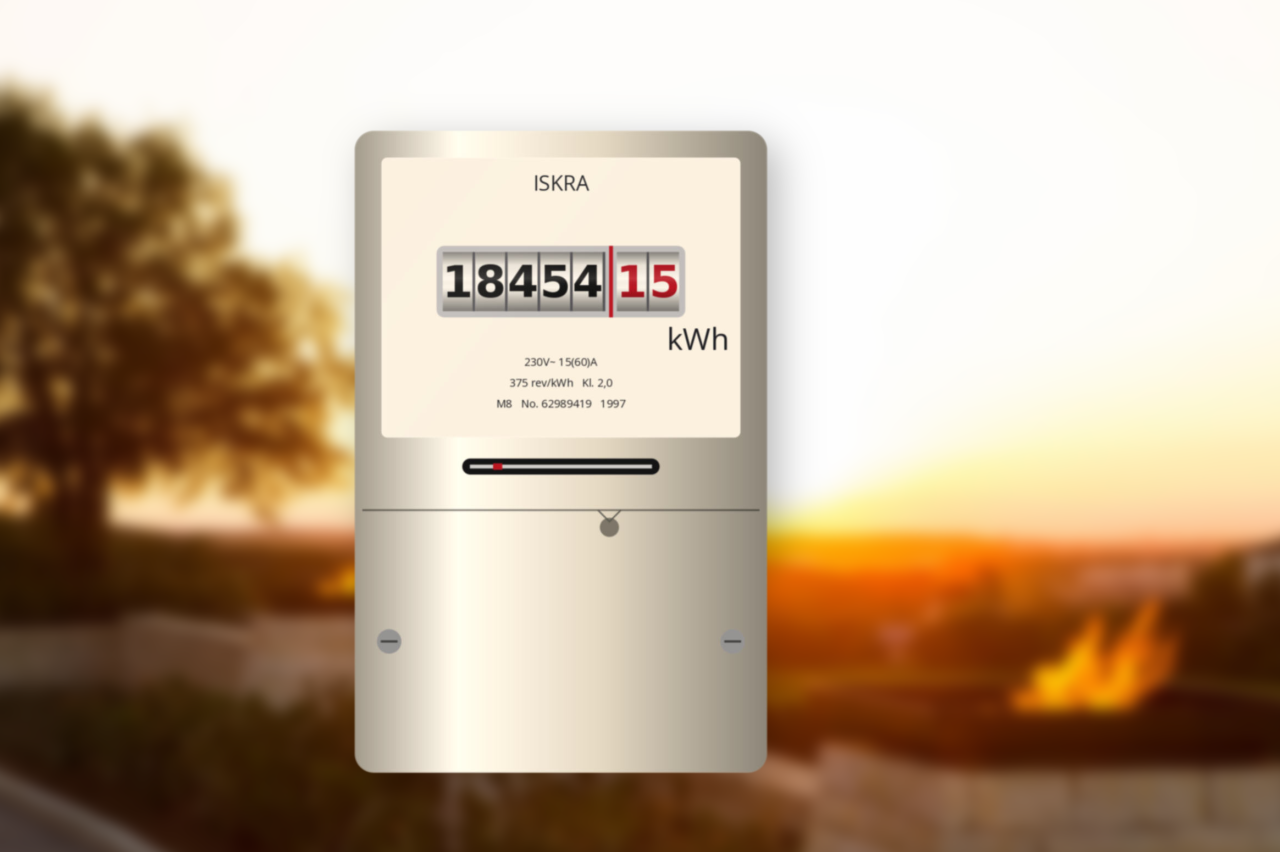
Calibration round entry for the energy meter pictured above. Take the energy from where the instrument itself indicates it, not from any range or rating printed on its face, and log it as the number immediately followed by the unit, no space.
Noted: 18454.15kWh
